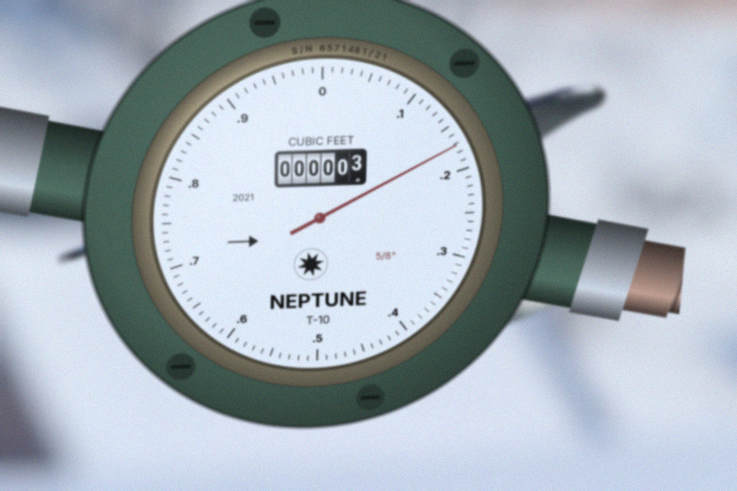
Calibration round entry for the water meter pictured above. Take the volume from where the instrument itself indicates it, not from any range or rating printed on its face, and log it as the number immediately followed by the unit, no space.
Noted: 3.17ft³
